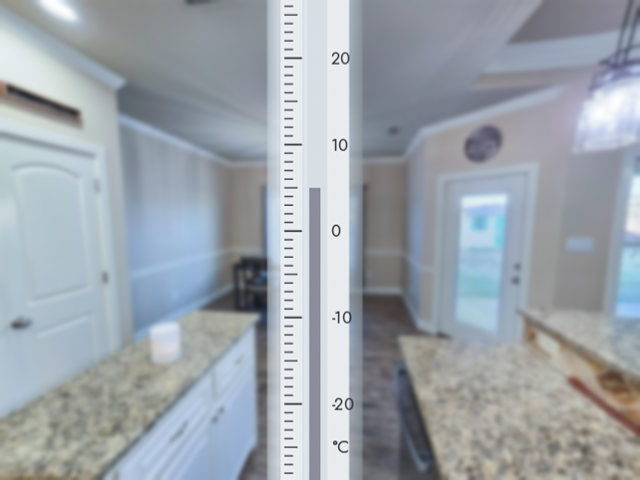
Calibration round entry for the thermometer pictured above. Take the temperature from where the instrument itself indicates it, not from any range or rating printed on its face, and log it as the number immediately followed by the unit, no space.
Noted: 5°C
